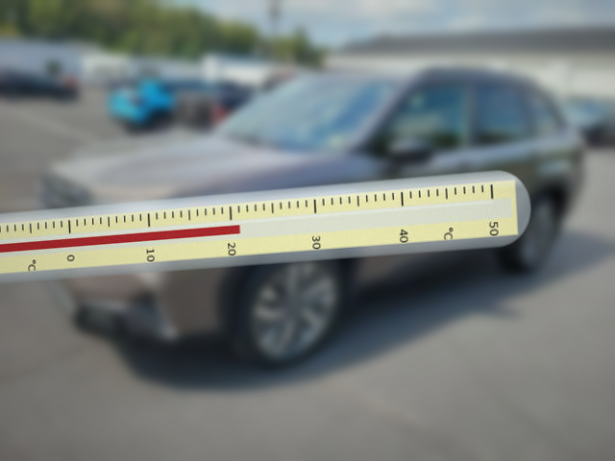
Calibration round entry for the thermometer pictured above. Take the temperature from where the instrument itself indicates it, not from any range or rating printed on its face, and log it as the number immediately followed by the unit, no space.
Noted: 21°C
